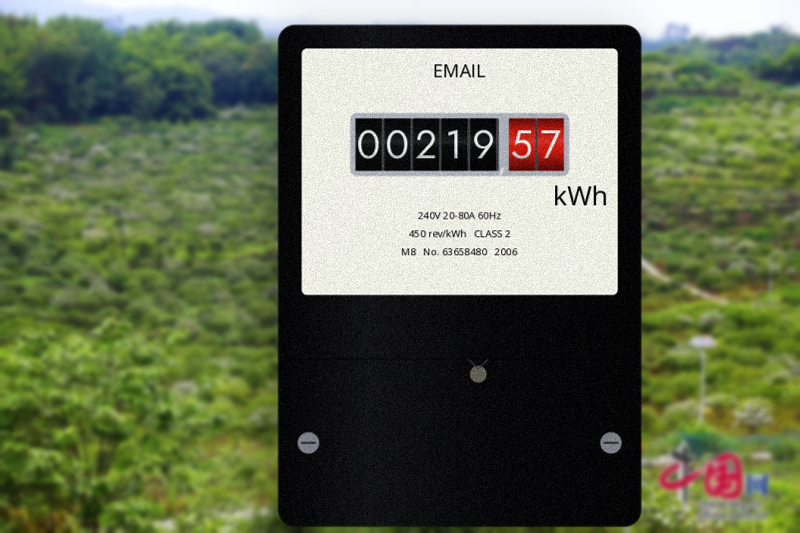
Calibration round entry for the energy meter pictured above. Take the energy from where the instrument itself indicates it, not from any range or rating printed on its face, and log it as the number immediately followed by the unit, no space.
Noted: 219.57kWh
